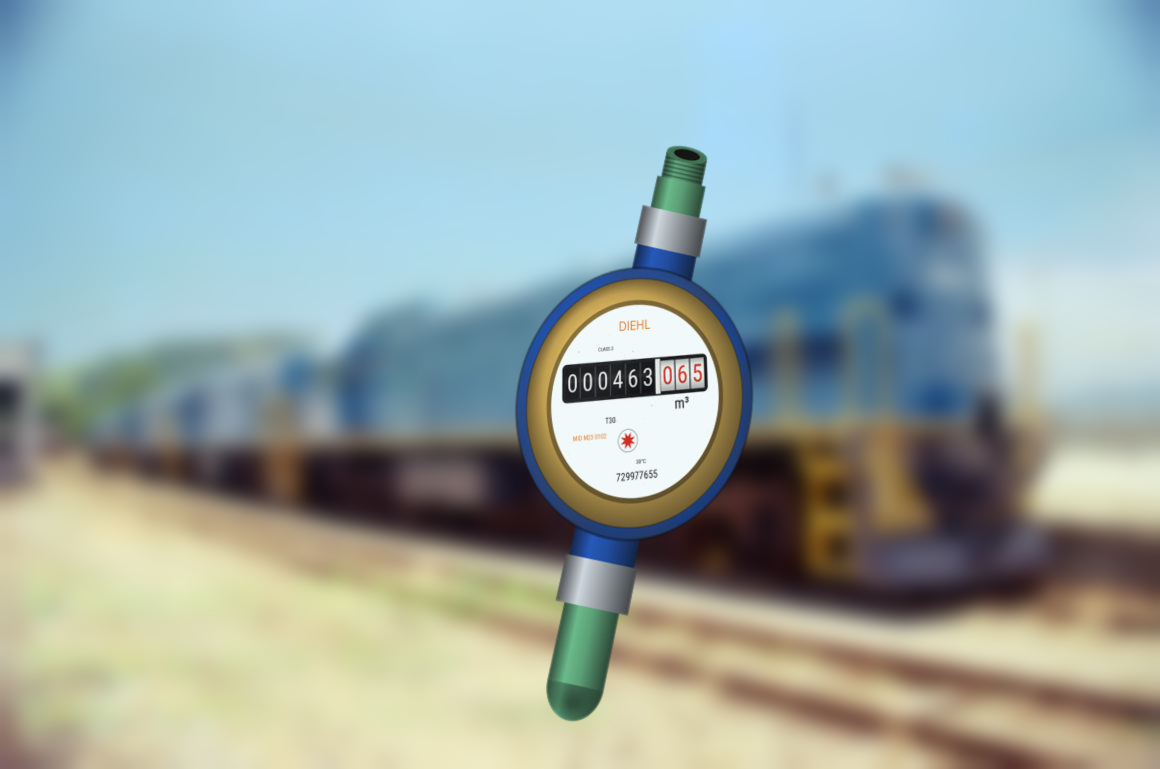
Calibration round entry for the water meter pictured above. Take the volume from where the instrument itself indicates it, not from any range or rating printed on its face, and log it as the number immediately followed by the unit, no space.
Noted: 463.065m³
